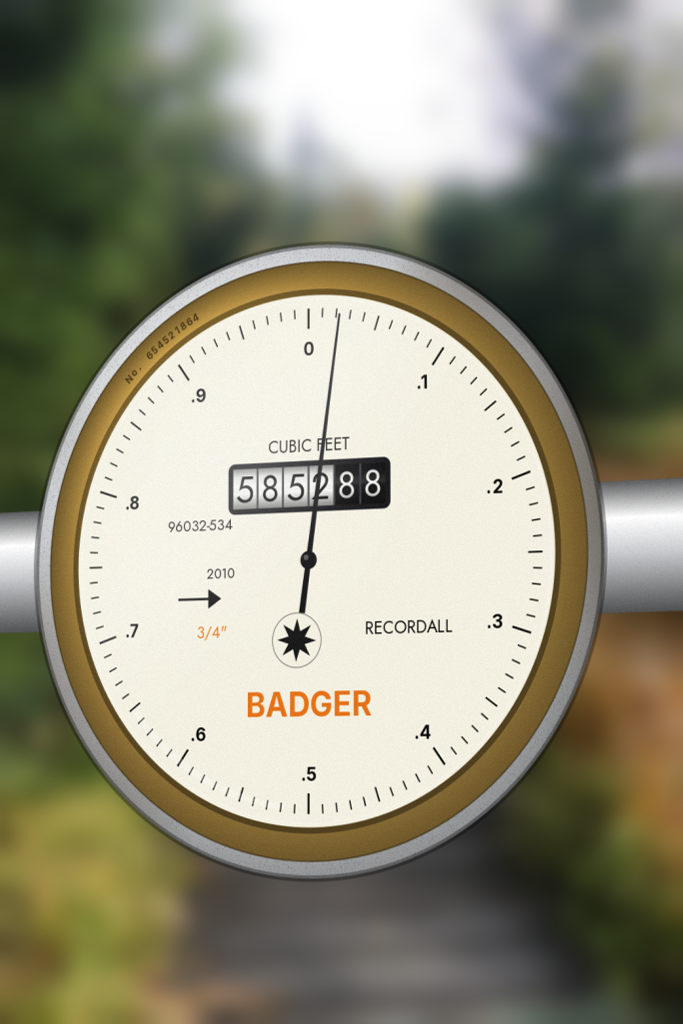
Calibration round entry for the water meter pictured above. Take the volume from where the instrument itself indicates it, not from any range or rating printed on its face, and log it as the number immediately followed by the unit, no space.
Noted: 585288.02ft³
